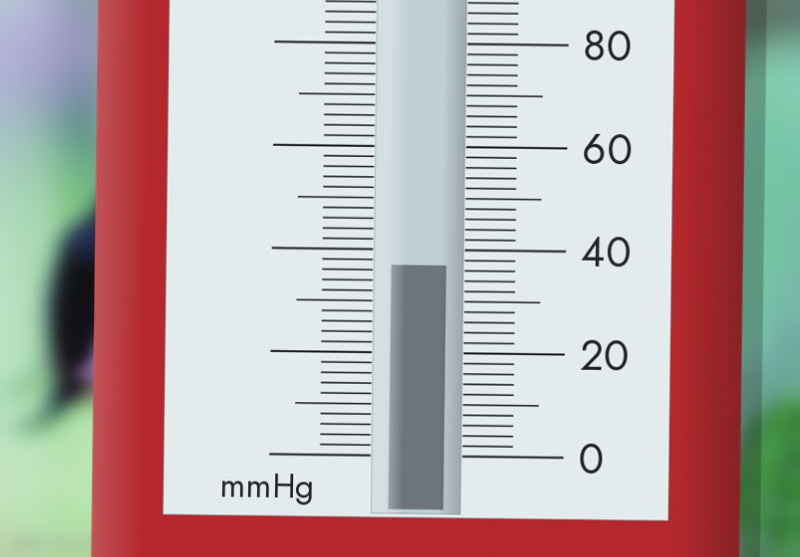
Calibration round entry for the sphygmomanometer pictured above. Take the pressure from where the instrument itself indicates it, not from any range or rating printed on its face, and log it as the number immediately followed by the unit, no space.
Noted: 37mmHg
